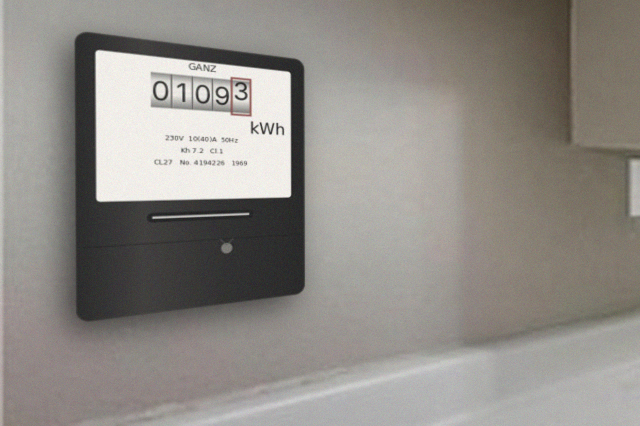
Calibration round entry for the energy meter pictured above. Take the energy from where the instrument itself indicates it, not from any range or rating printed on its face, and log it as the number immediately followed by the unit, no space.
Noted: 109.3kWh
